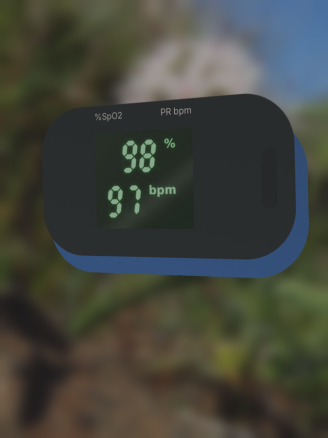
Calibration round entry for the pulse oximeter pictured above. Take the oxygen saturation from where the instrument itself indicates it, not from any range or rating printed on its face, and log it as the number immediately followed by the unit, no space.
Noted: 98%
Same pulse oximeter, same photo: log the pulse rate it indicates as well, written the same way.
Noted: 97bpm
